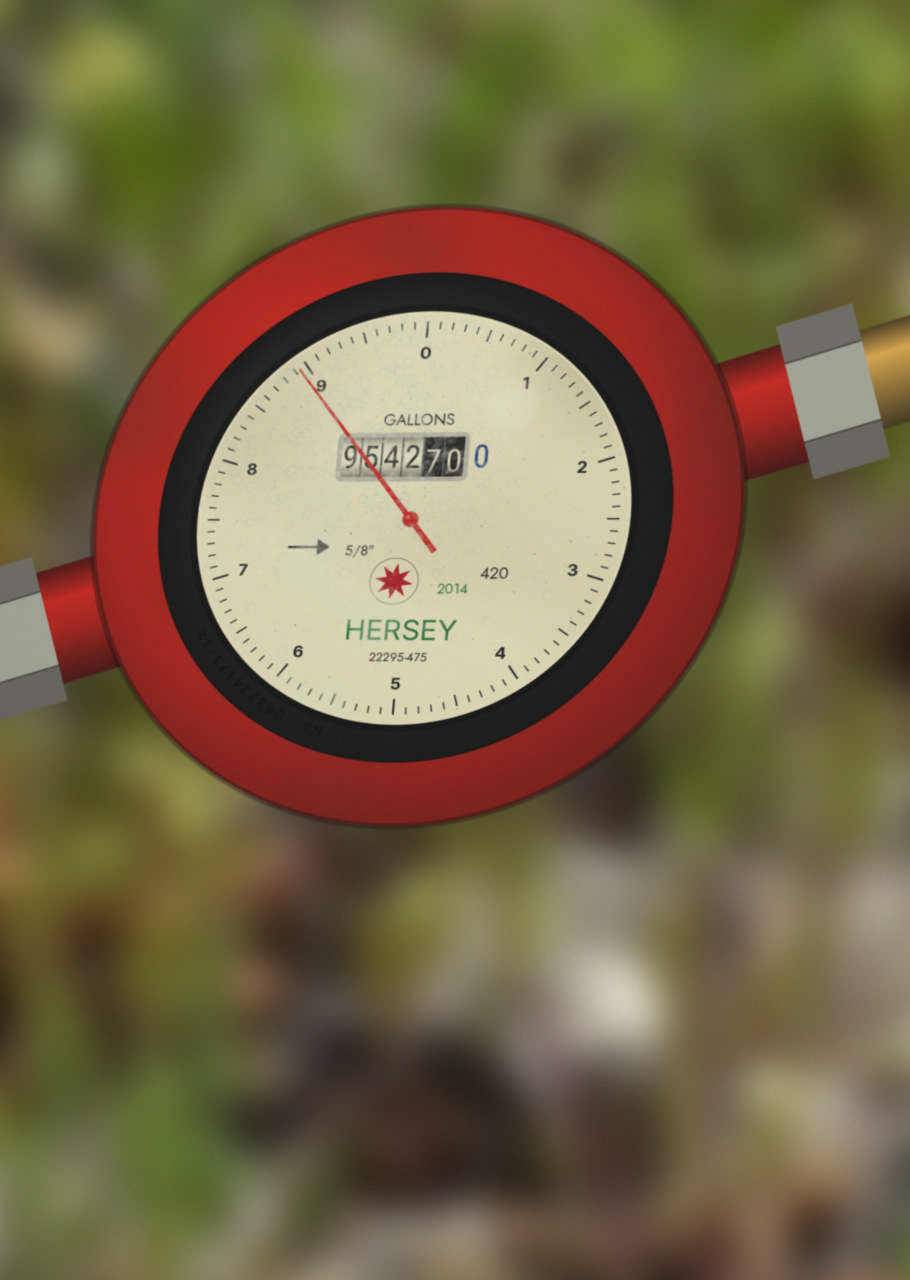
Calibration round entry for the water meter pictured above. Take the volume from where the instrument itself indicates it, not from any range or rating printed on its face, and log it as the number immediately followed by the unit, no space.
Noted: 9542698.9gal
